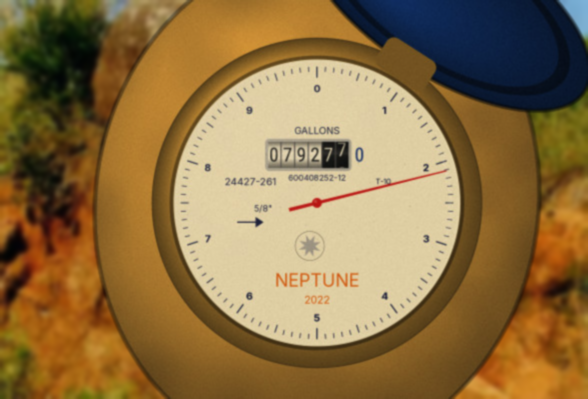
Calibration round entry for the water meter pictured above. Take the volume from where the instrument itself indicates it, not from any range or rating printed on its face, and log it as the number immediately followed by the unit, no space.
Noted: 792772.1gal
